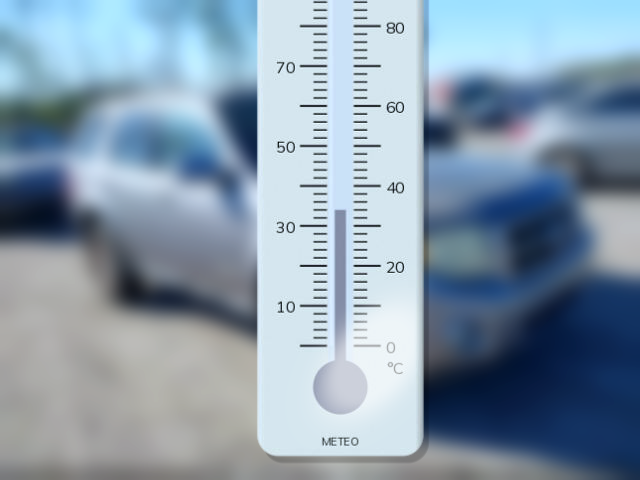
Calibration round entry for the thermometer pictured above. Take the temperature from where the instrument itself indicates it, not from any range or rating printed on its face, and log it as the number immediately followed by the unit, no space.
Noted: 34°C
